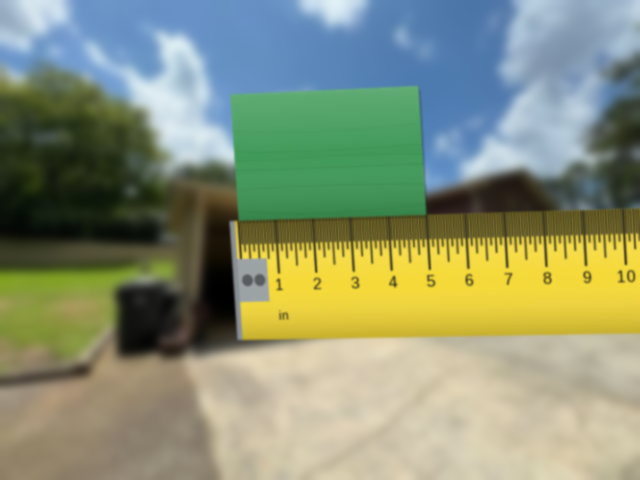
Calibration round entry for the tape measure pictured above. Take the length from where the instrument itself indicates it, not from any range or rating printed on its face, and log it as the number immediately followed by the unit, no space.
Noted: 5in
